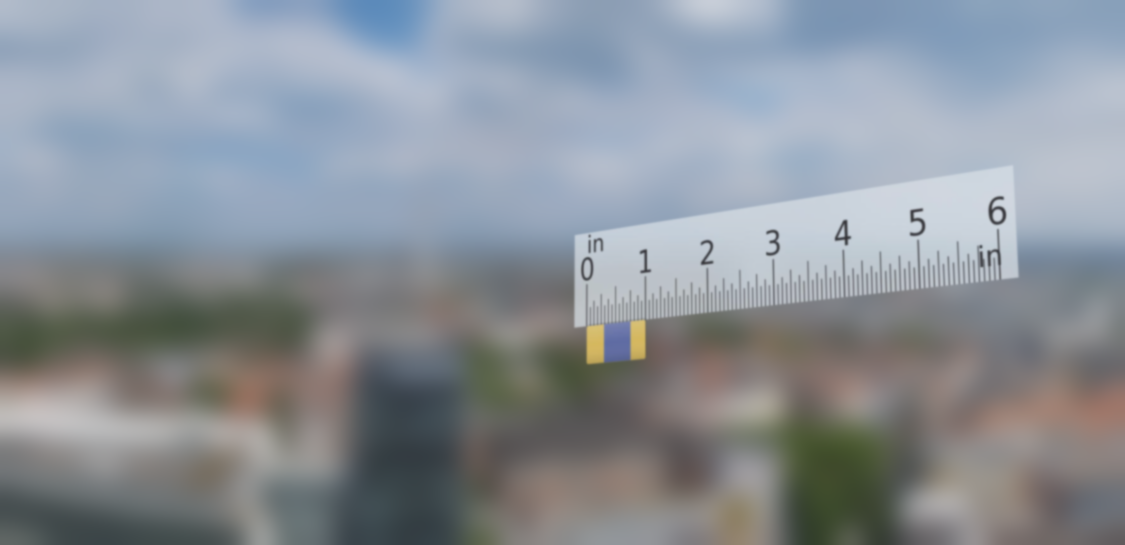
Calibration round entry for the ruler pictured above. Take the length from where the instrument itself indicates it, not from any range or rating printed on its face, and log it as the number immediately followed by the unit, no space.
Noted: 1in
